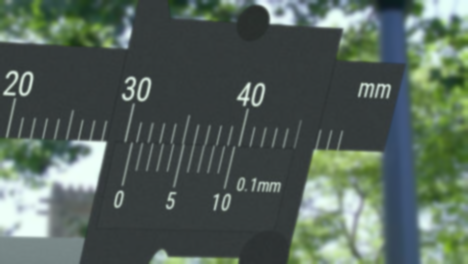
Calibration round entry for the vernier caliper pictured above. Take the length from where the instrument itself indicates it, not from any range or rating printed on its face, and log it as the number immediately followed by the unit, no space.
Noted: 30.6mm
